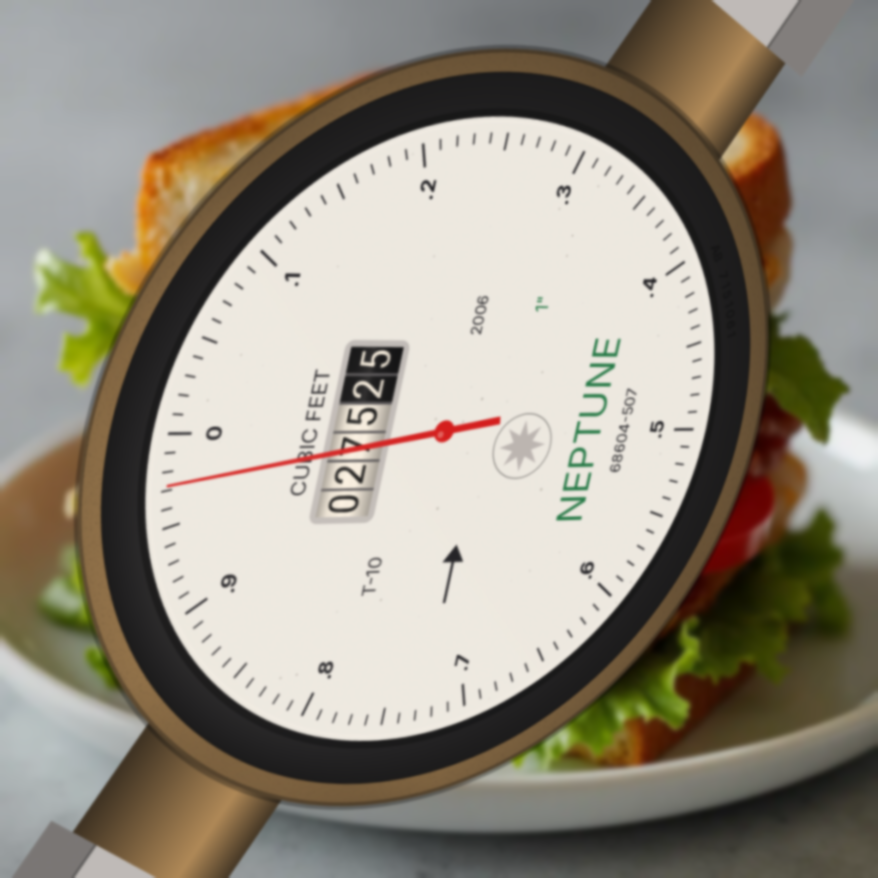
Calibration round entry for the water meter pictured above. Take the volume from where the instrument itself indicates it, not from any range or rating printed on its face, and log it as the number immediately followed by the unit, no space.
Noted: 27524.97ft³
